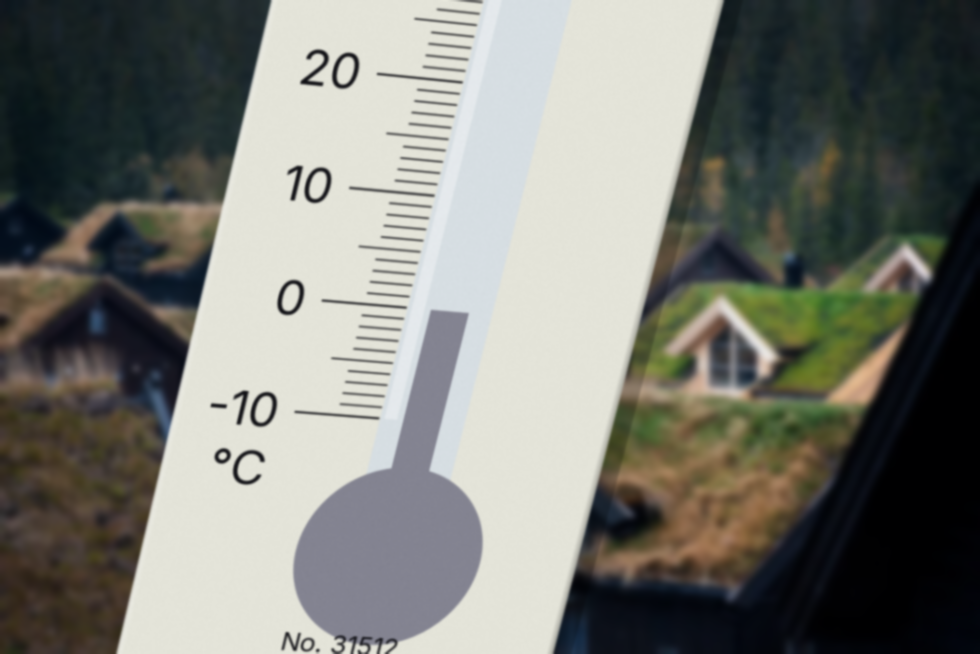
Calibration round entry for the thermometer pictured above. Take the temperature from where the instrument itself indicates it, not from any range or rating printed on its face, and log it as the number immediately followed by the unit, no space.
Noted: 0°C
